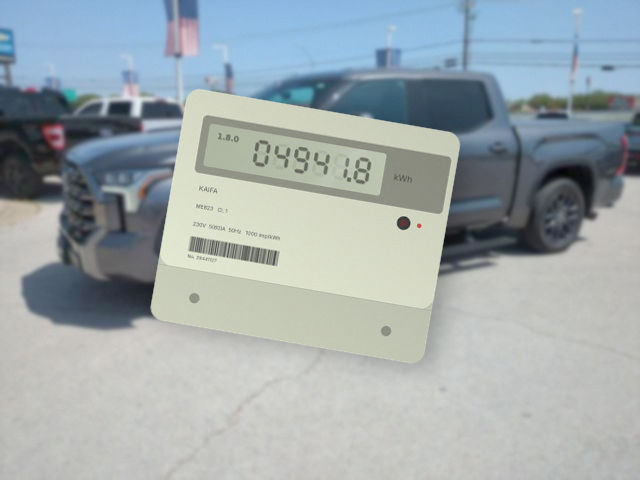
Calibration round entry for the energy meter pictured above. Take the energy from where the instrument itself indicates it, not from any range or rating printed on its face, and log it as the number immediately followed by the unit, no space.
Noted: 4941.8kWh
